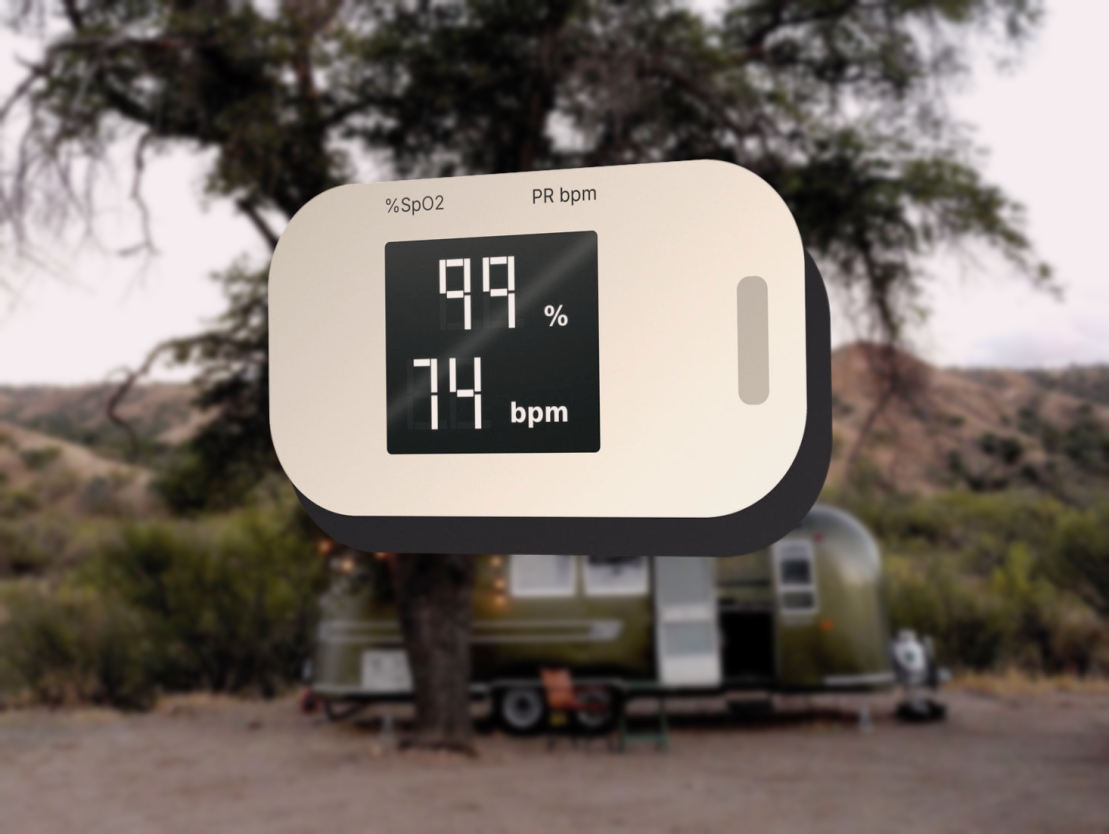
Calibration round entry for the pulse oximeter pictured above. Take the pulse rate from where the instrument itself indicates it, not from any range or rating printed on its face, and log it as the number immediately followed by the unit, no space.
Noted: 74bpm
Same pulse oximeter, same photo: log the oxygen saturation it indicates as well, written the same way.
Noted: 99%
